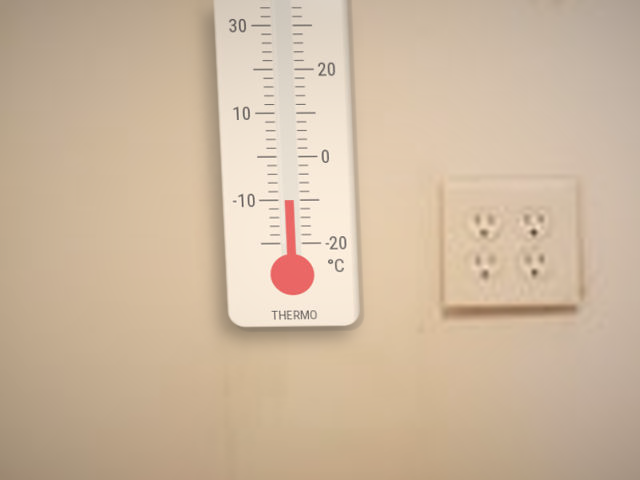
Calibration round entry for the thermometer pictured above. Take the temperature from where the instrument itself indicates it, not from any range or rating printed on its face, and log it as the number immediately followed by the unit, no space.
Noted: -10°C
